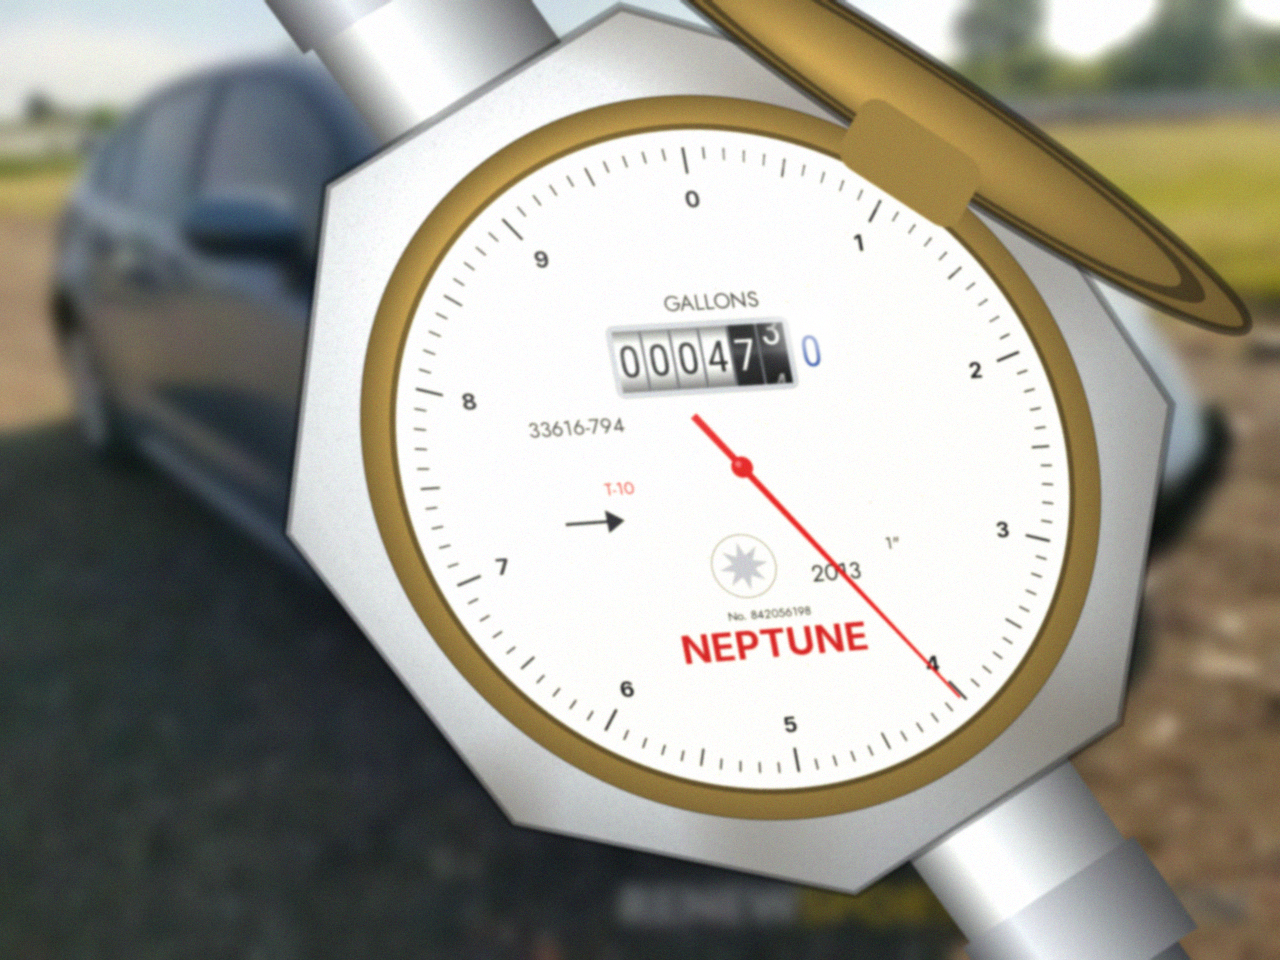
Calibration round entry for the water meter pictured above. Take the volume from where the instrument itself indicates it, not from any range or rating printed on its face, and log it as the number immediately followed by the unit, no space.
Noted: 4734.0gal
